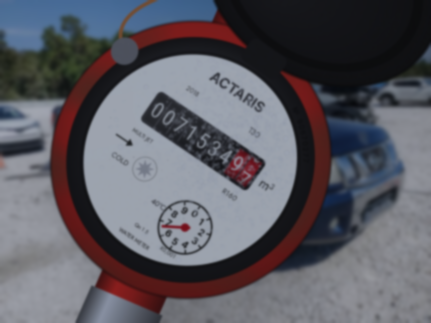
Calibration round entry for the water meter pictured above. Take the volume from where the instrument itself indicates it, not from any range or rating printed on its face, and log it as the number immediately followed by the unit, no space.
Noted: 71534.966m³
